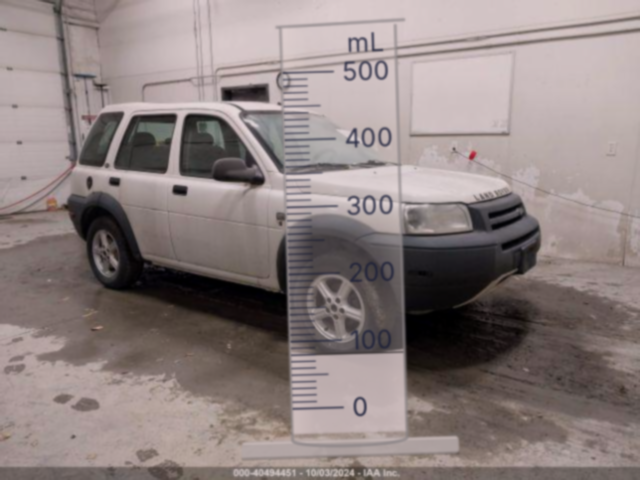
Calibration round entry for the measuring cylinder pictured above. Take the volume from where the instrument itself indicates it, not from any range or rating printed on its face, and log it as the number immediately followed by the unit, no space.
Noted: 80mL
